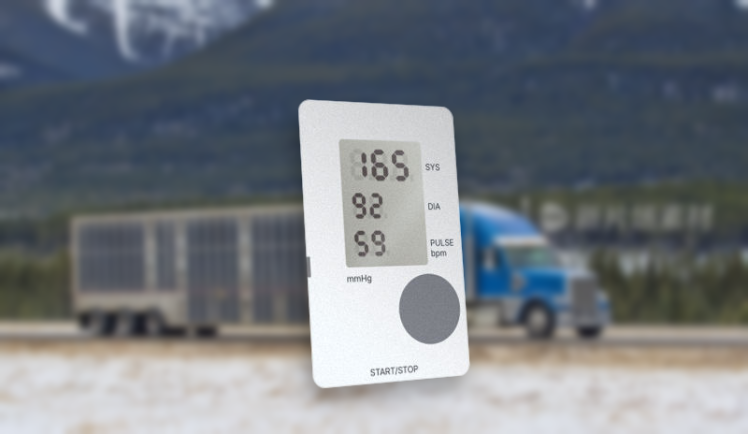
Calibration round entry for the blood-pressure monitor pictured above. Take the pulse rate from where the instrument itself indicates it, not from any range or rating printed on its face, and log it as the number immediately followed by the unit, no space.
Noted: 59bpm
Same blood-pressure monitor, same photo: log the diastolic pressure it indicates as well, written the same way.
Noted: 92mmHg
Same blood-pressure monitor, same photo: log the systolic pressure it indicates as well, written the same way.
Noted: 165mmHg
